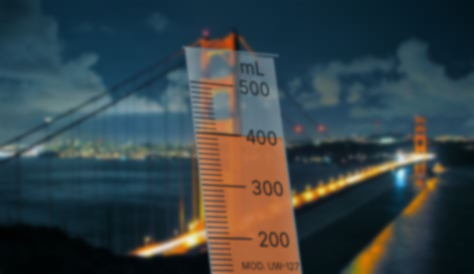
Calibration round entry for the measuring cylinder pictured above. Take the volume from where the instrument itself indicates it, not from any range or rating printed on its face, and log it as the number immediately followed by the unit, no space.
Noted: 400mL
